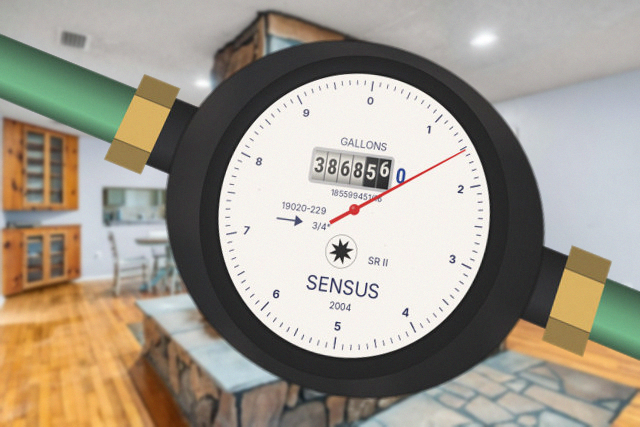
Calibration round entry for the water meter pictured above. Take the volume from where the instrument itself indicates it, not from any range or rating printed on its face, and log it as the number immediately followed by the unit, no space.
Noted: 3868561.5gal
